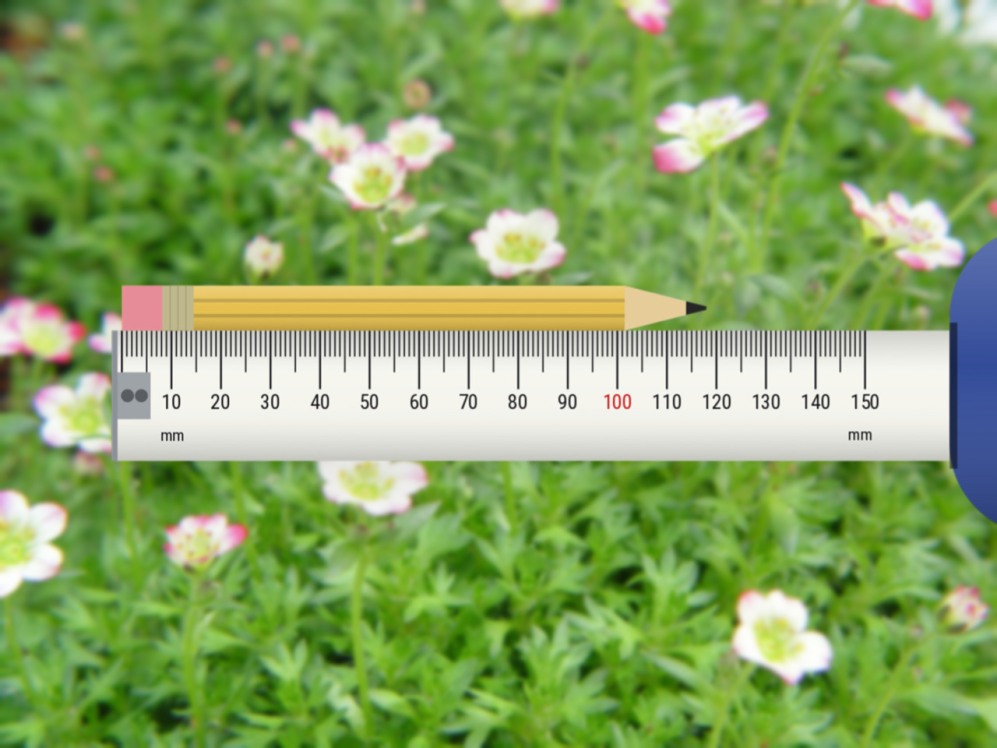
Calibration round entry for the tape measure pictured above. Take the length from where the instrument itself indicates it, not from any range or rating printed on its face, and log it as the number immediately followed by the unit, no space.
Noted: 118mm
